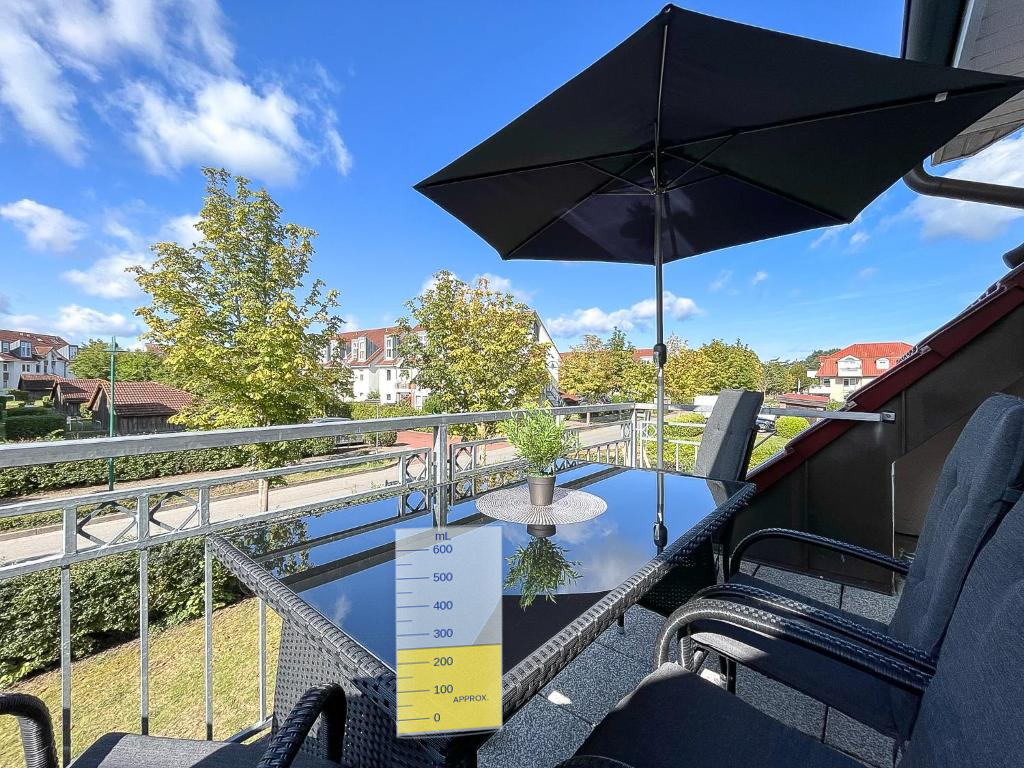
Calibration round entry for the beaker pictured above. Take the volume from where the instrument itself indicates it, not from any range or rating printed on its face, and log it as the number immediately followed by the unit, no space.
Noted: 250mL
